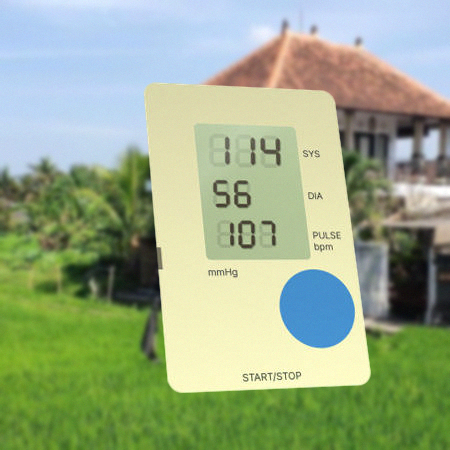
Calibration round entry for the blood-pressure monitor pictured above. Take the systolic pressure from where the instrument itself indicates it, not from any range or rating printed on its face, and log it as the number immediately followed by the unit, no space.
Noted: 114mmHg
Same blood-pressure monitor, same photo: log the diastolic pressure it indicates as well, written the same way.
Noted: 56mmHg
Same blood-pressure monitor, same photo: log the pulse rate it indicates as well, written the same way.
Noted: 107bpm
